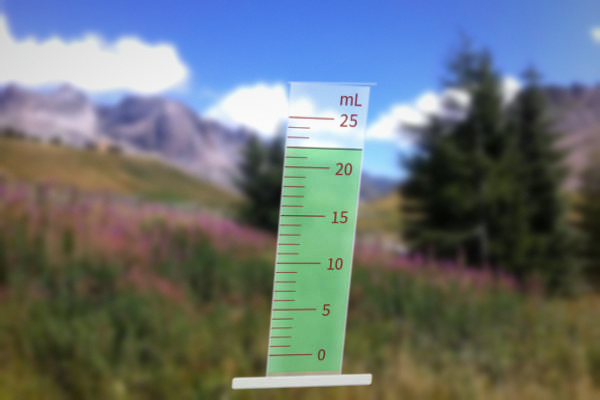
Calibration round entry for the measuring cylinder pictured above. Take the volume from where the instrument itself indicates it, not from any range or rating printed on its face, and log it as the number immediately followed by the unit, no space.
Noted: 22mL
